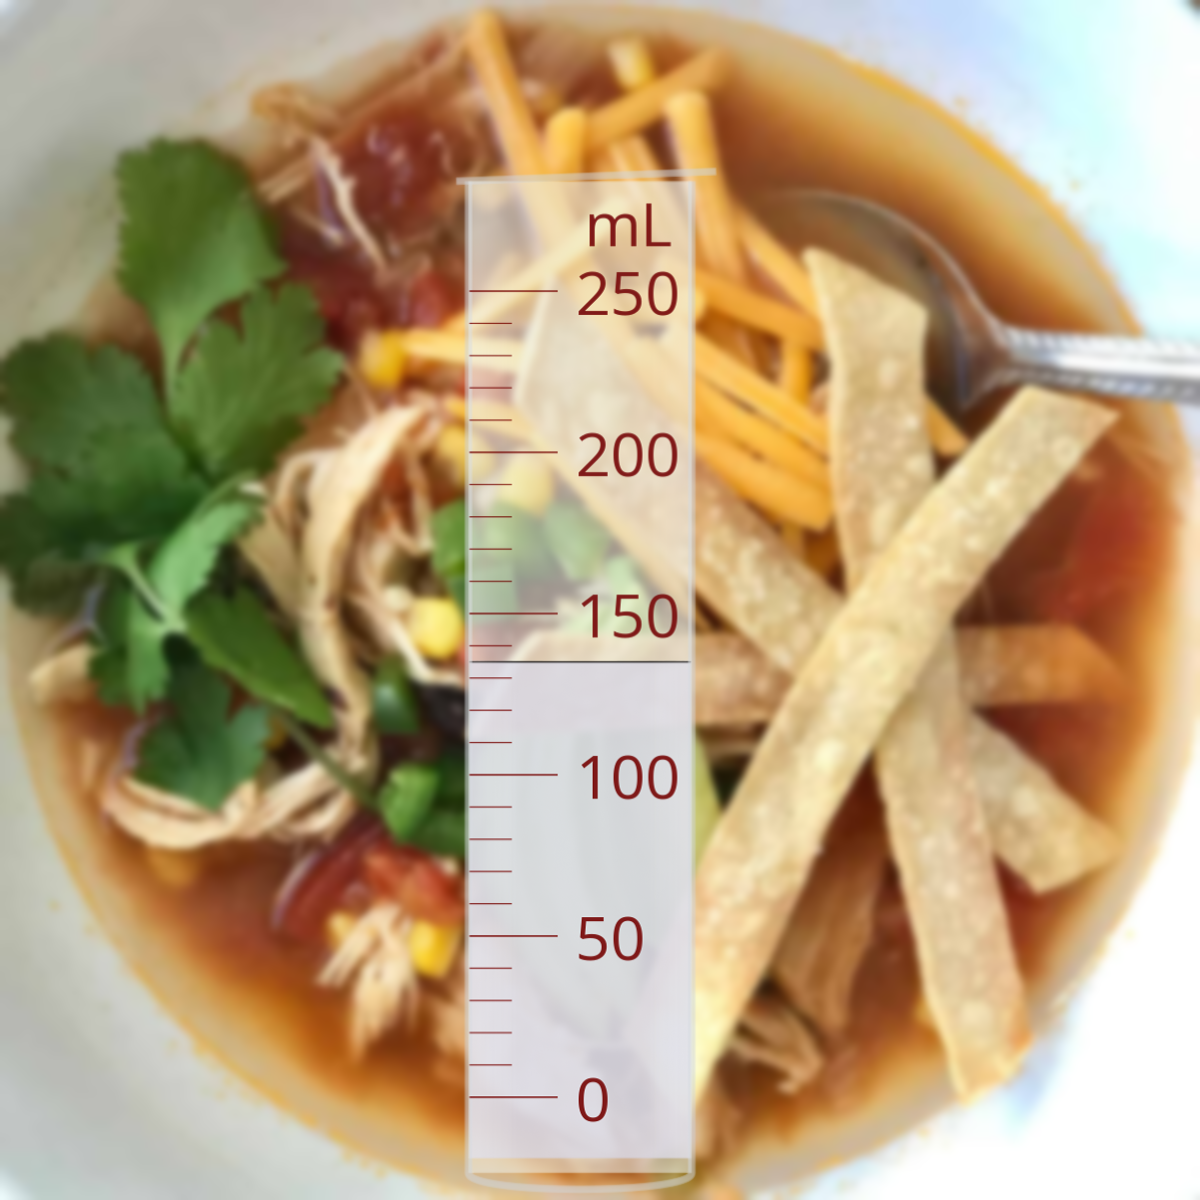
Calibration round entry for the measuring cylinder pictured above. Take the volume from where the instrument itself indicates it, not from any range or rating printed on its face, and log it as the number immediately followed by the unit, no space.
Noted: 135mL
